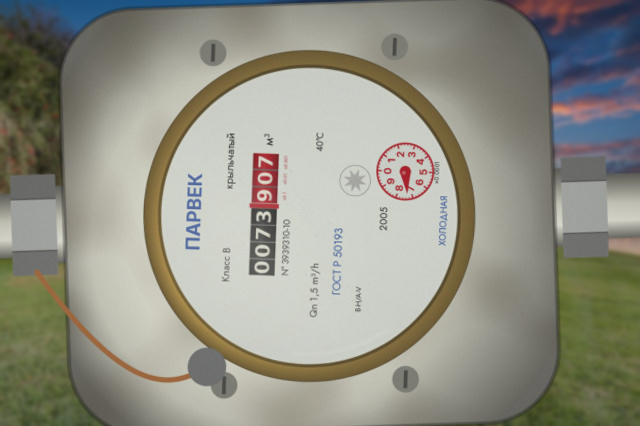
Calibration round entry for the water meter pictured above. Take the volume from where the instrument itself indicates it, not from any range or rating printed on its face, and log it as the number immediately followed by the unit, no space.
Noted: 73.9077m³
